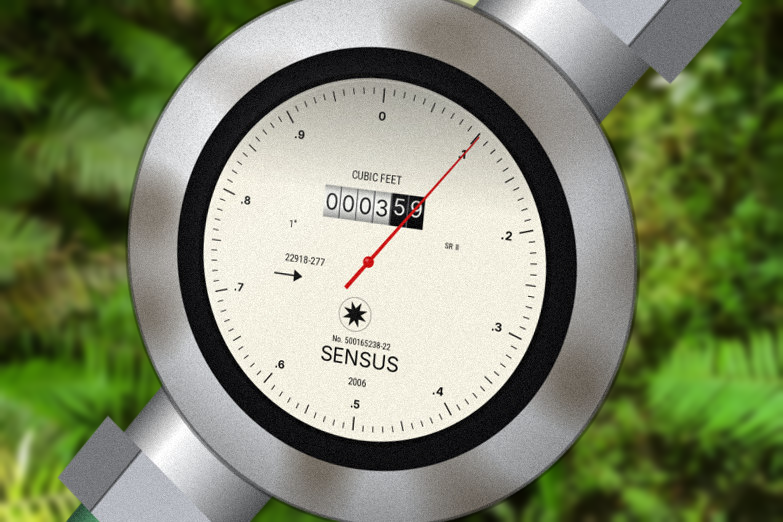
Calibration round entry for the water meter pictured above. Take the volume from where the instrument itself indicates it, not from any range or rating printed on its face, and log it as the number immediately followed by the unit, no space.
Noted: 359.10ft³
